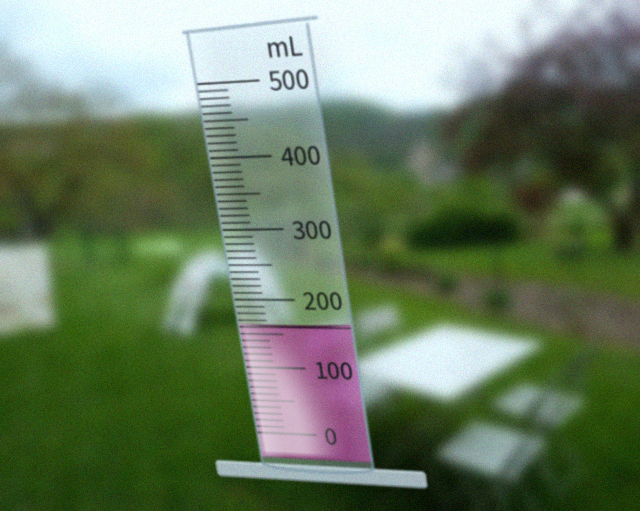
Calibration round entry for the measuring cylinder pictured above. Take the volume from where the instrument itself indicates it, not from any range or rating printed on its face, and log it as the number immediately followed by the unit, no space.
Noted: 160mL
